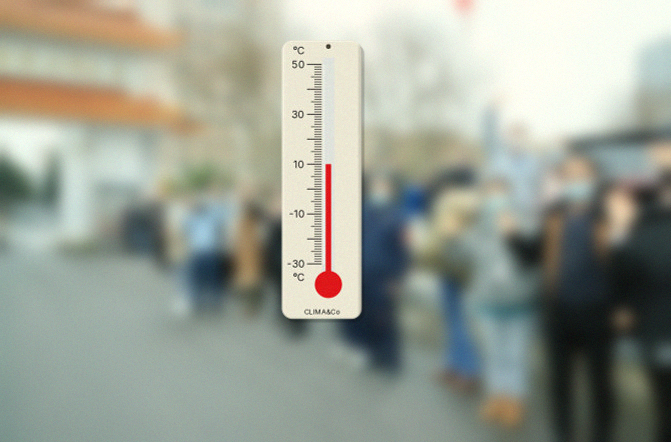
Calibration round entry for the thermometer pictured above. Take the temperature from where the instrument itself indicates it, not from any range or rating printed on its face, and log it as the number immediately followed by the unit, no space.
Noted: 10°C
